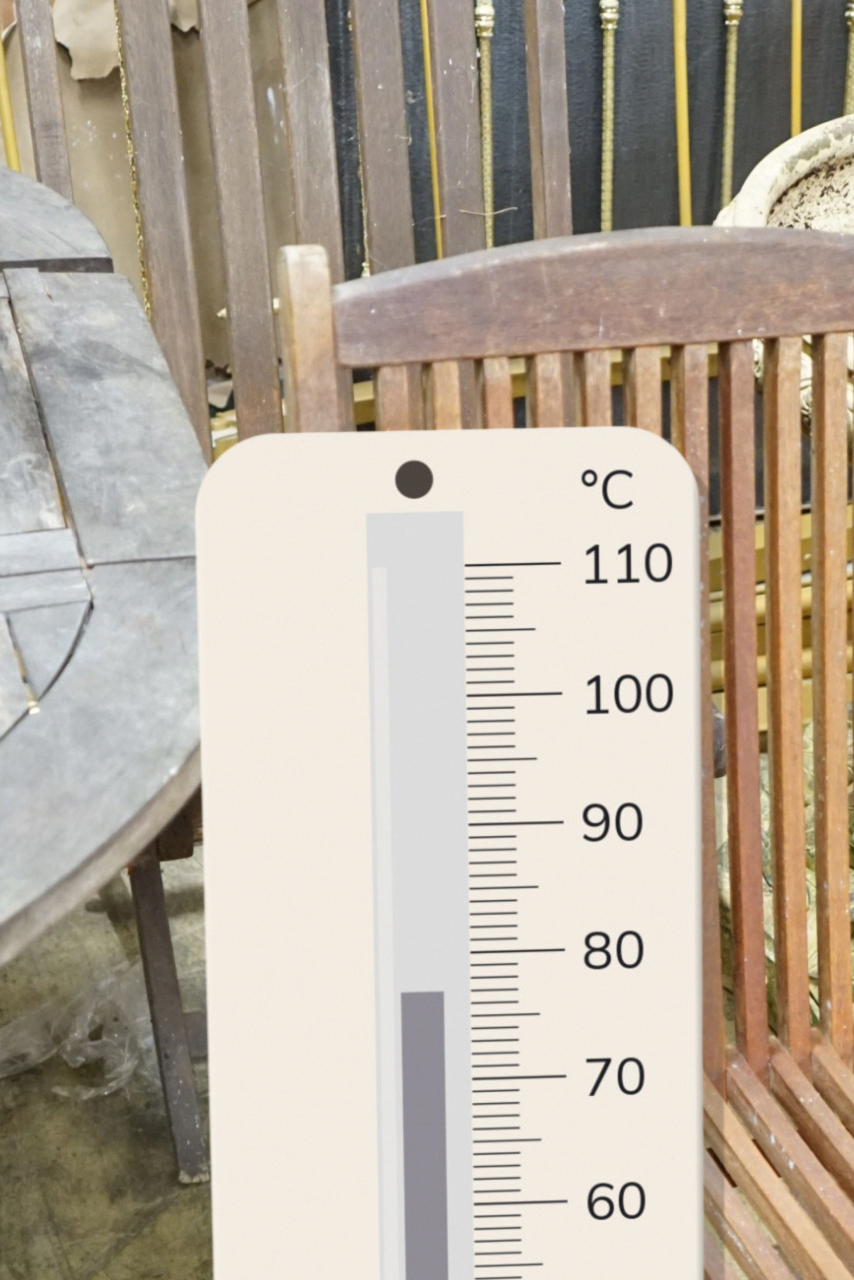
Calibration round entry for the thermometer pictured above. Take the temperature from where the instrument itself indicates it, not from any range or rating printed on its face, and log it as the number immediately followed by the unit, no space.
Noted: 77°C
